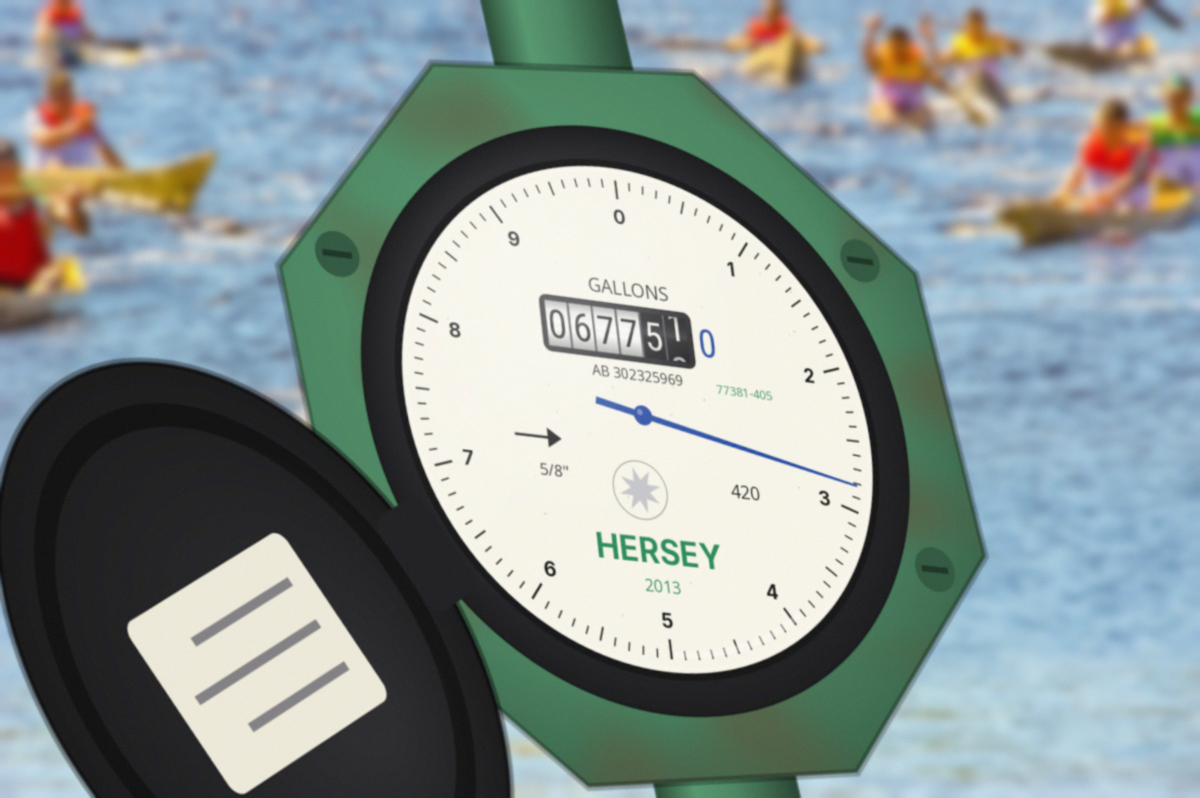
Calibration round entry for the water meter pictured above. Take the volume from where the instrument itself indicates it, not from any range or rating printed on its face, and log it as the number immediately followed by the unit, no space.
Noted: 677512.8gal
